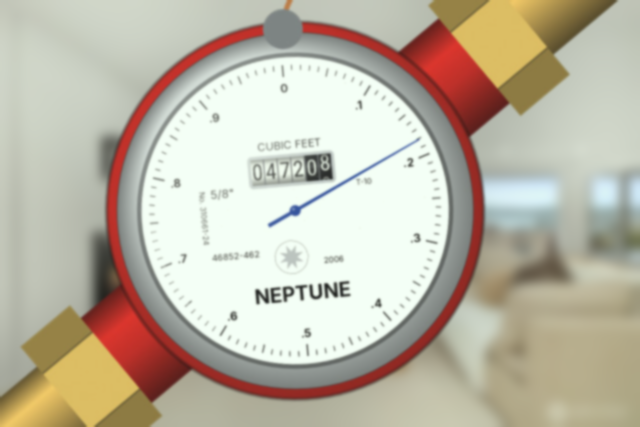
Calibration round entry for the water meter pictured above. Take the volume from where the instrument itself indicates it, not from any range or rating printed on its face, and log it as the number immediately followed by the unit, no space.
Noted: 47208.18ft³
